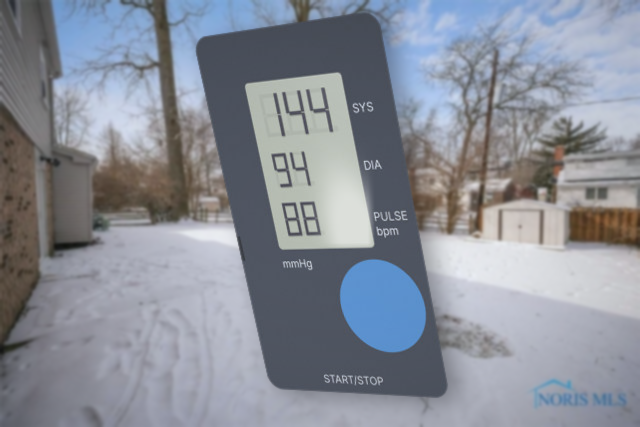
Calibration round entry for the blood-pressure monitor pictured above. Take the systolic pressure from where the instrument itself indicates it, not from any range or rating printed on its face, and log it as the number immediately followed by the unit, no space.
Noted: 144mmHg
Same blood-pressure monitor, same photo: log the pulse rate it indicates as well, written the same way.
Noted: 88bpm
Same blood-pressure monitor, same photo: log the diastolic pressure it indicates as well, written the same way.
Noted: 94mmHg
